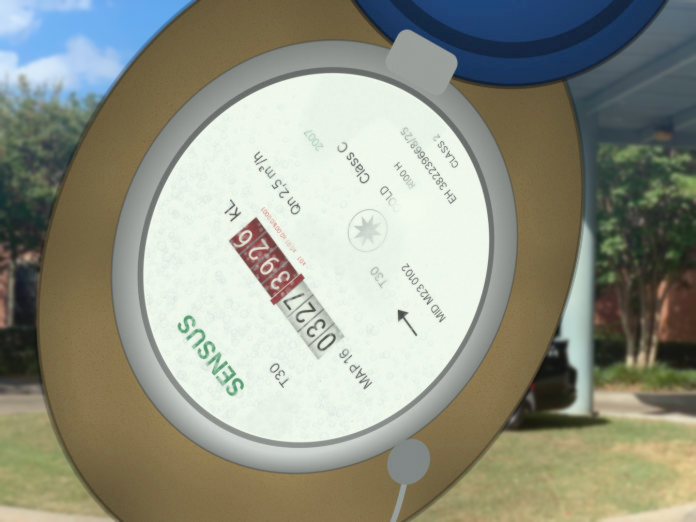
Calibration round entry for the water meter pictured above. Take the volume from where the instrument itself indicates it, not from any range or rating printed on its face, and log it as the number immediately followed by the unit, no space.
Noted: 327.3926kL
